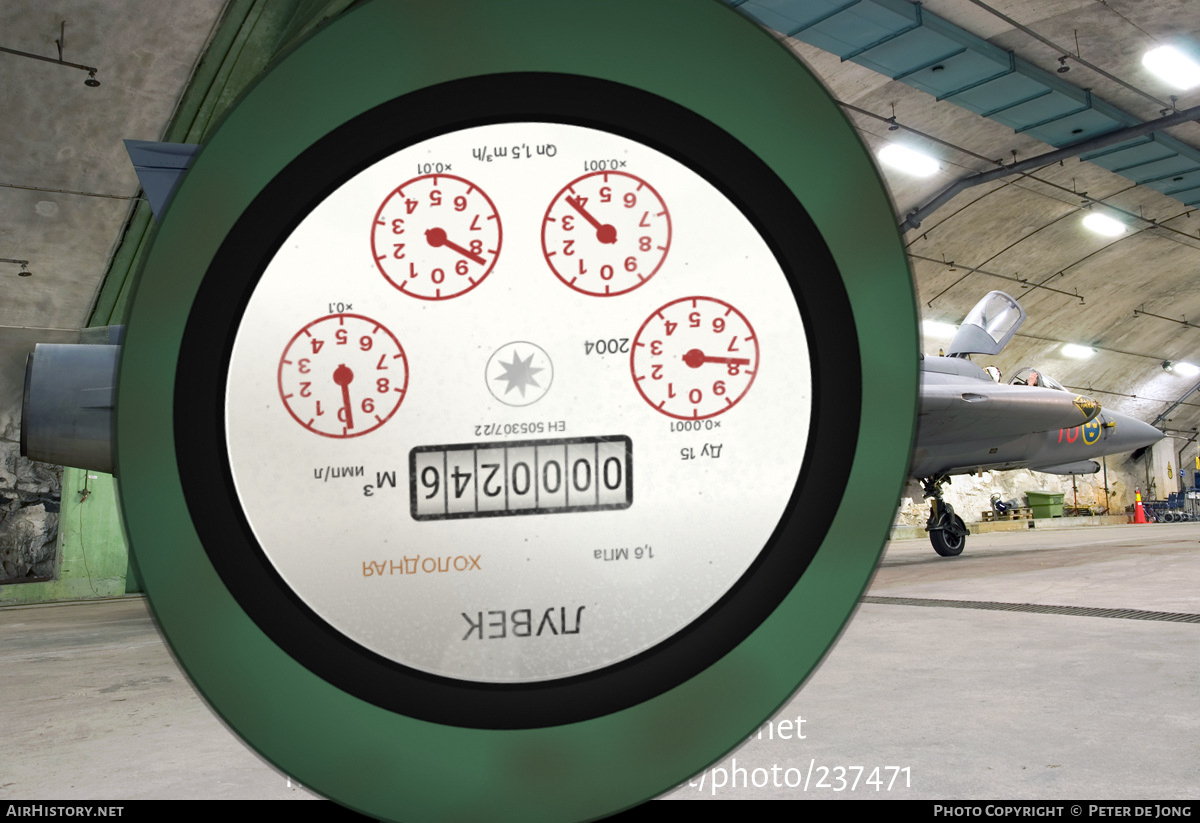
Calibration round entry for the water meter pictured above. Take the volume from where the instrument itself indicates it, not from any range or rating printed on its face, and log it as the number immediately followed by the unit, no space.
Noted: 245.9837m³
